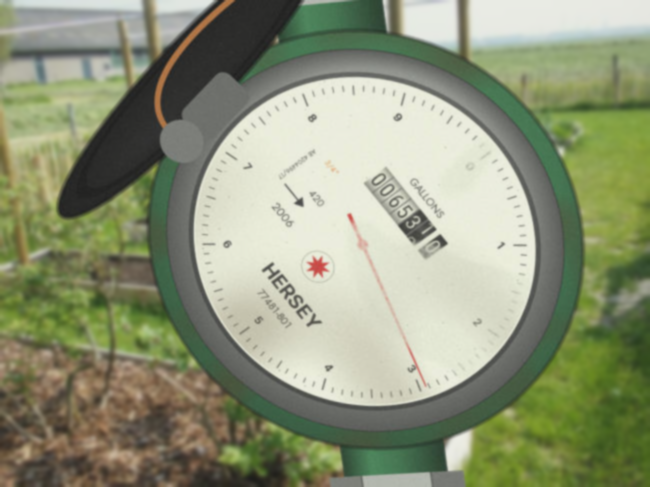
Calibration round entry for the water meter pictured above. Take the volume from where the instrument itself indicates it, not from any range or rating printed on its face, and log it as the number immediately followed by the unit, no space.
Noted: 65312.9gal
